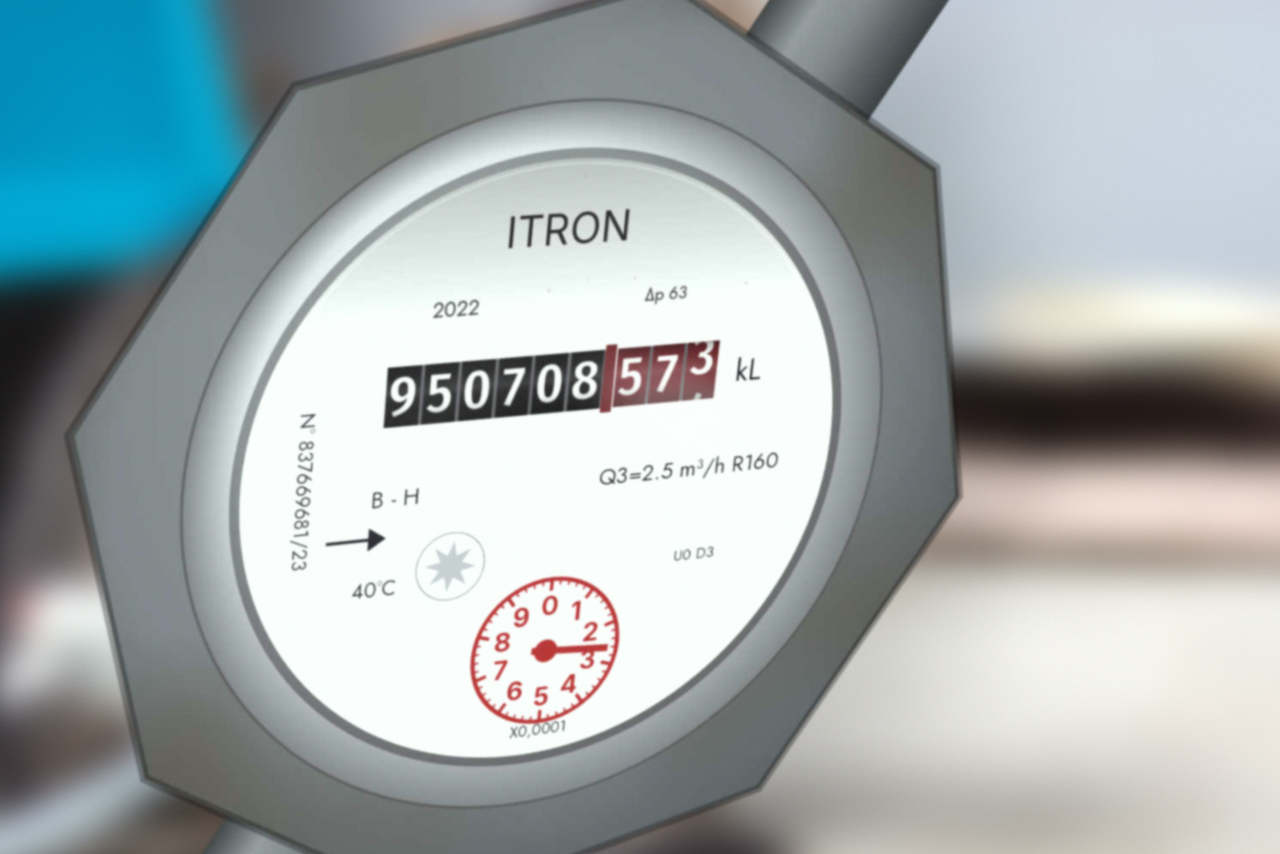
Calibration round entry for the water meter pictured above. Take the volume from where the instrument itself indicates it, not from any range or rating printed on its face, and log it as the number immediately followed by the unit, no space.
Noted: 950708.5732kL
